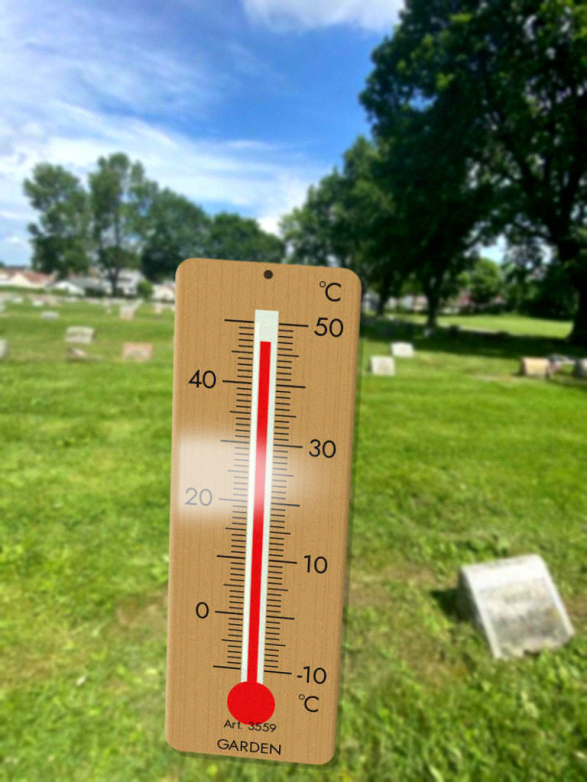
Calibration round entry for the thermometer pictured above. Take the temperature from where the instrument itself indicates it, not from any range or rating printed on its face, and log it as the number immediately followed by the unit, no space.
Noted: 47°C
